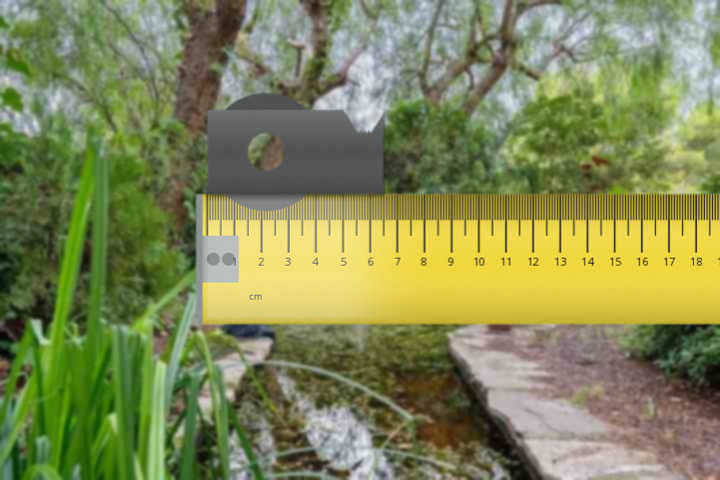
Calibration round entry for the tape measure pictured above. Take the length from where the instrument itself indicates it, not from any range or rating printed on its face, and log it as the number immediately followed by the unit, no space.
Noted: 6.5cm
